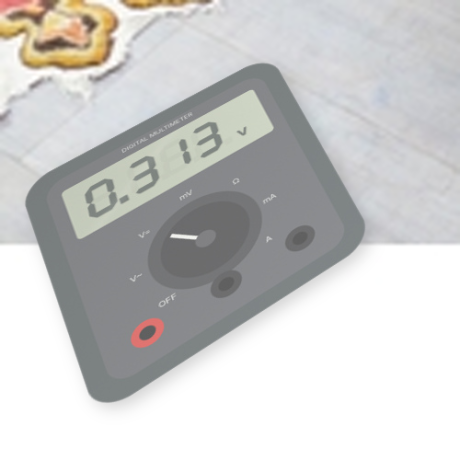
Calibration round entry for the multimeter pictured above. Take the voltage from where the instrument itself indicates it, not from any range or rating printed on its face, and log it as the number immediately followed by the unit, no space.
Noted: 0.313V
